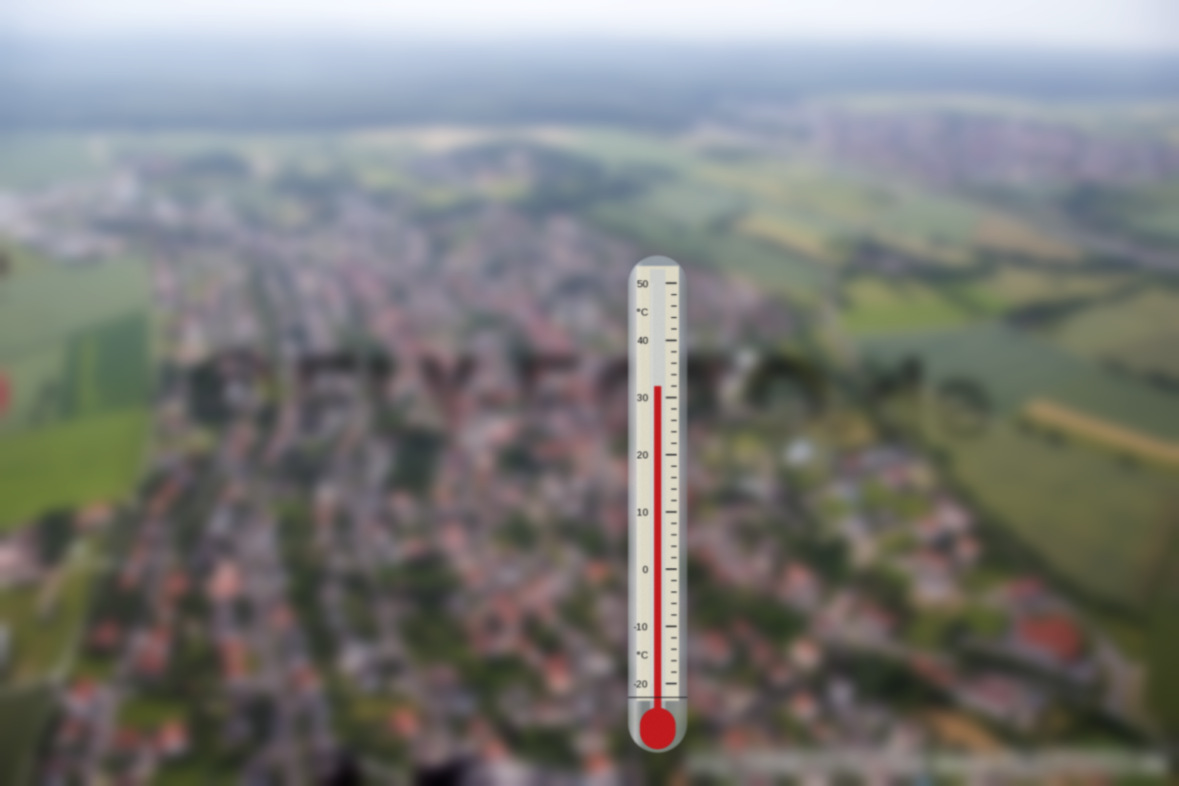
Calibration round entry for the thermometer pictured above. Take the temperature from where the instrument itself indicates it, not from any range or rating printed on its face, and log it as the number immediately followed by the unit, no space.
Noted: 32°C
